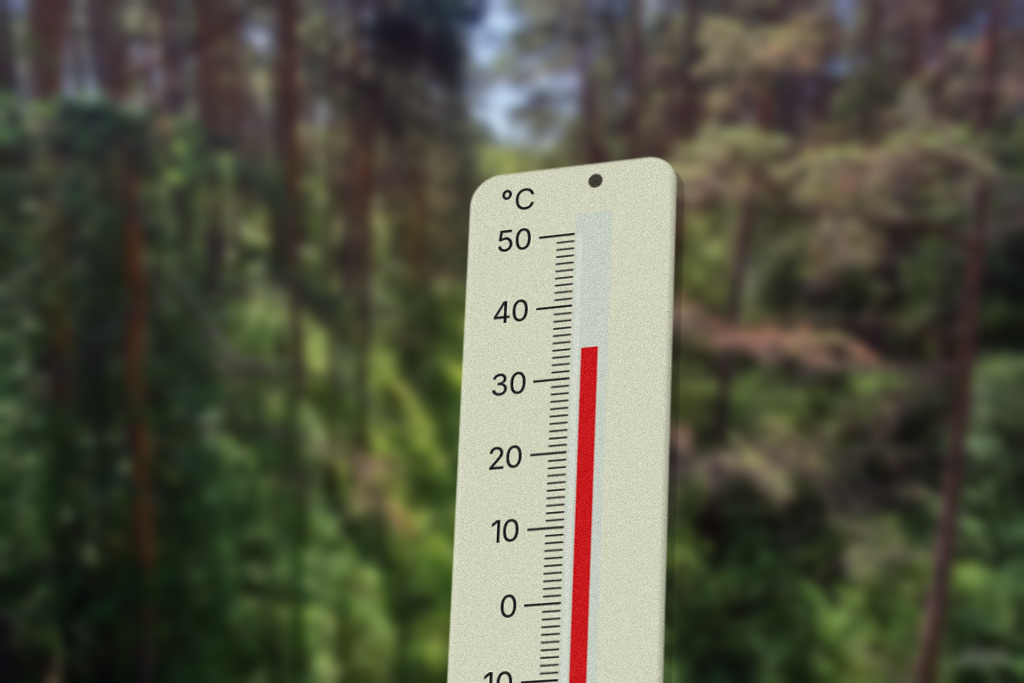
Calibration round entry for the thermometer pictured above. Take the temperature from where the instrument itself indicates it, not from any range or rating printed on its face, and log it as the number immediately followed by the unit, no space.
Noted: 34°C
